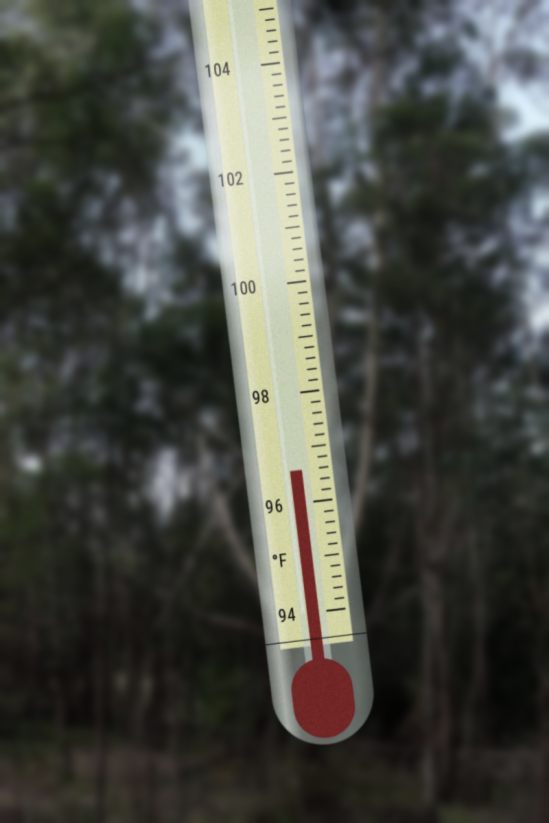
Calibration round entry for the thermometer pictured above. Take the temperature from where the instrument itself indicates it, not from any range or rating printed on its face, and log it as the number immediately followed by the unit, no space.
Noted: 96.6°F
